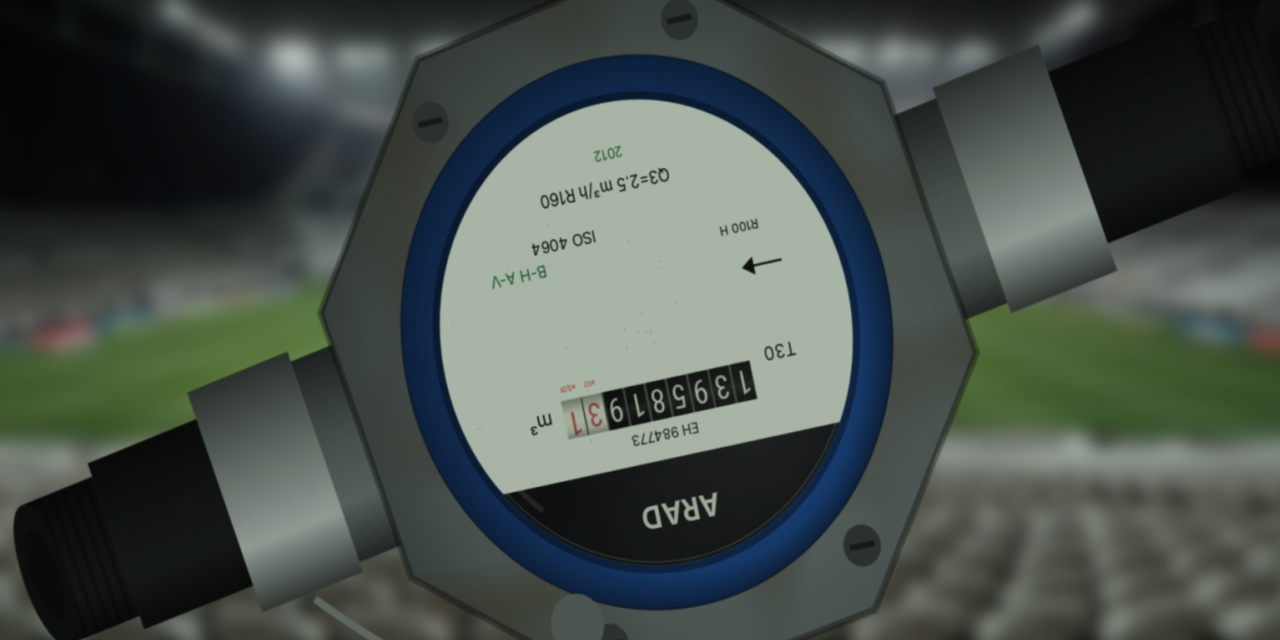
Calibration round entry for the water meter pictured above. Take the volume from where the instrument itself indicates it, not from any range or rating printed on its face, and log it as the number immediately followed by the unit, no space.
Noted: 1395819.31m³
